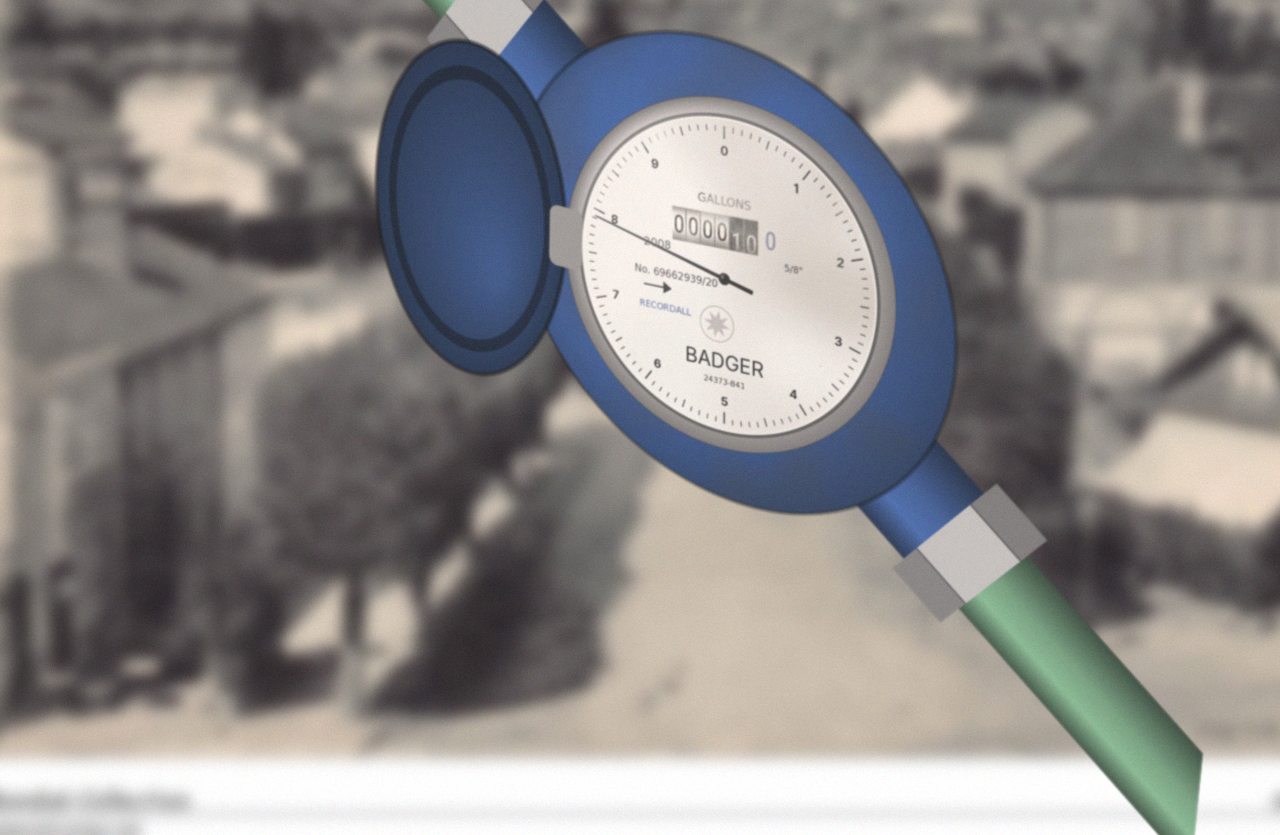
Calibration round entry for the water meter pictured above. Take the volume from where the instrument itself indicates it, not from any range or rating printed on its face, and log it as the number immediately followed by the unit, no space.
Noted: 97.9gal
